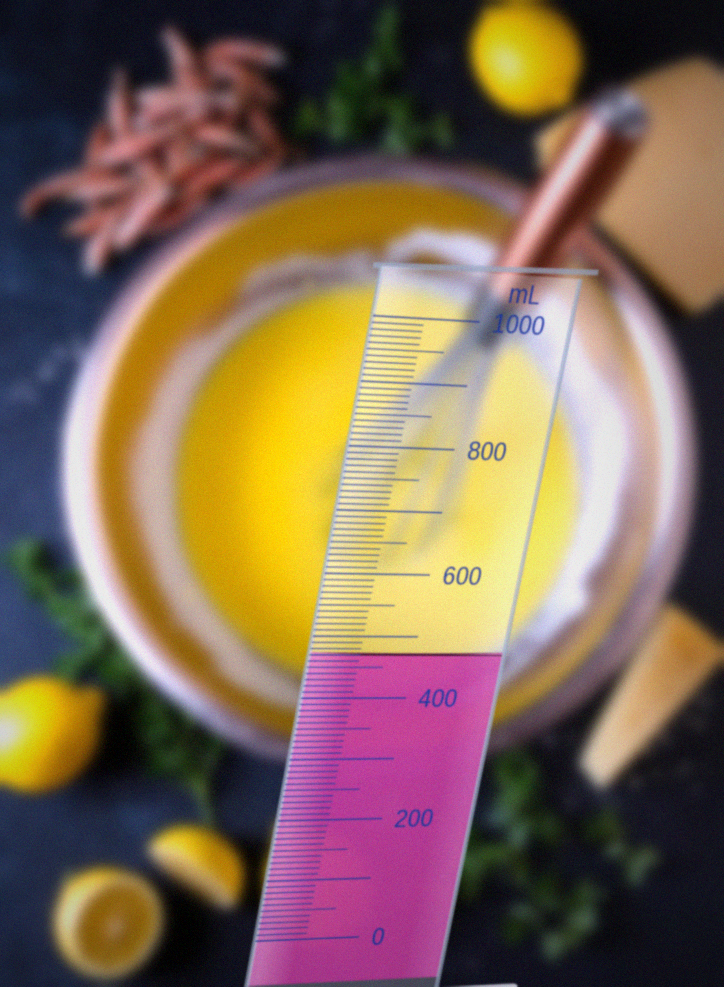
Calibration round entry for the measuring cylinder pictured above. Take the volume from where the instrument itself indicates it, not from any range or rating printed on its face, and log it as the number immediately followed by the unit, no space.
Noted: 470mL
